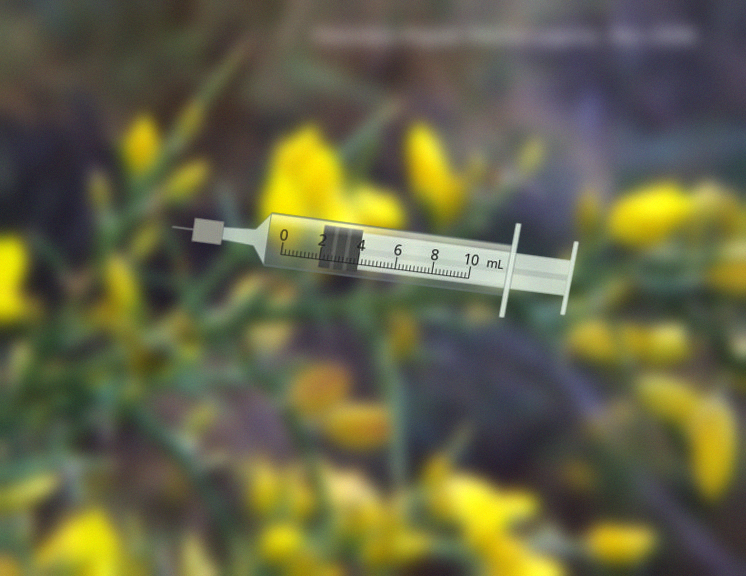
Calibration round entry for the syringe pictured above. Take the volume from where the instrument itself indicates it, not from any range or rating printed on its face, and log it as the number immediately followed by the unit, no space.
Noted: 2mL
